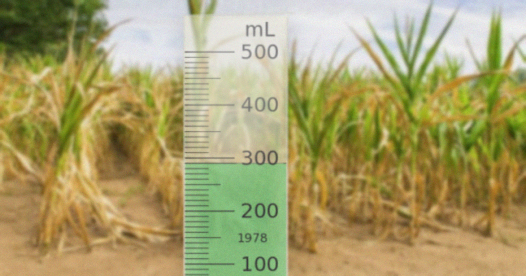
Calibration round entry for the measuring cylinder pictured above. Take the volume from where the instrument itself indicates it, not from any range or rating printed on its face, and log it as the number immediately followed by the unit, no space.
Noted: 290mL
